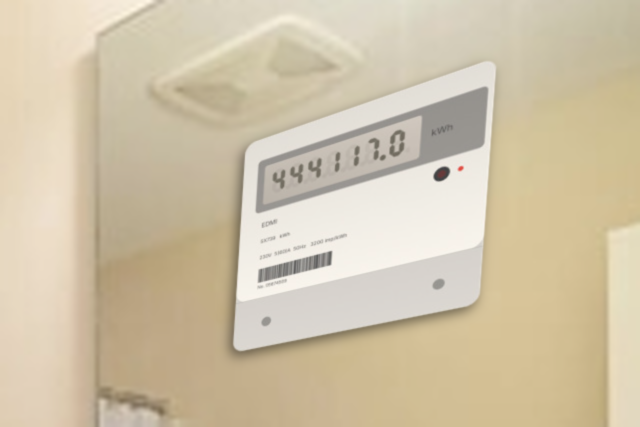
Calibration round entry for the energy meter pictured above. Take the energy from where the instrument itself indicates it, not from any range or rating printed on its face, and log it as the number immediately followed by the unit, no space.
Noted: 444117.0kWh
